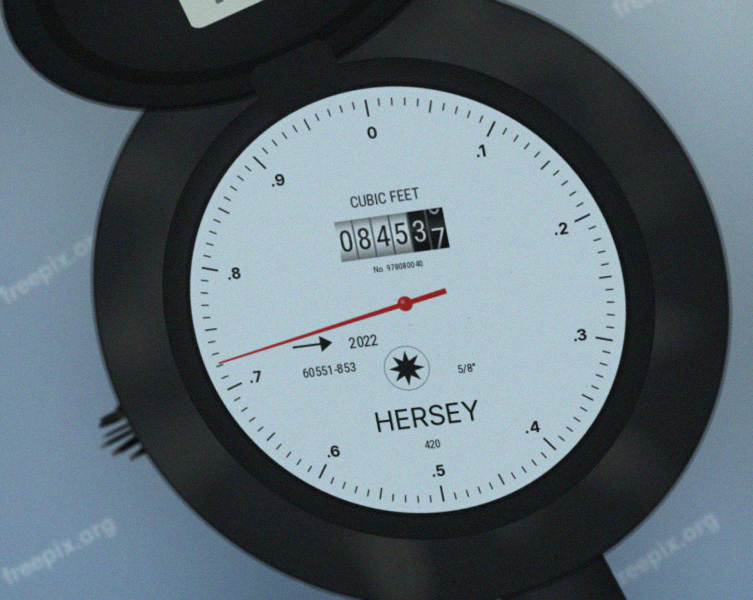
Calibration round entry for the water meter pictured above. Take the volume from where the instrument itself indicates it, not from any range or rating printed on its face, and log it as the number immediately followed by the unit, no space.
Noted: 84536.72ft³
